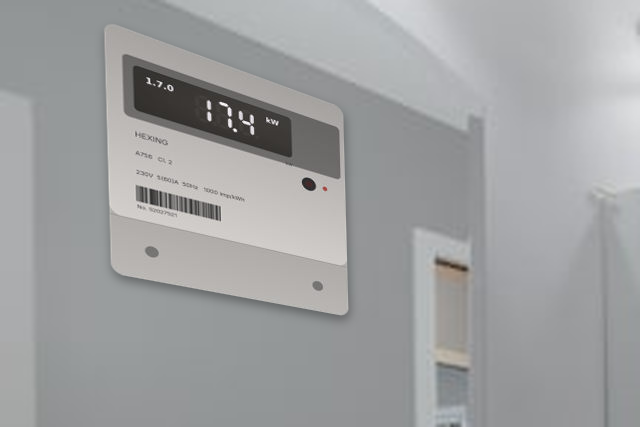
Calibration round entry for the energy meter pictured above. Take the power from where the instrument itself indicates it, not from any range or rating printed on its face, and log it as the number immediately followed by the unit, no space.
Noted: 17.4kW
